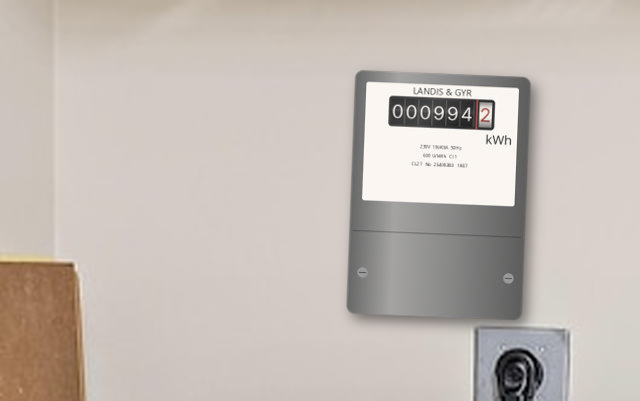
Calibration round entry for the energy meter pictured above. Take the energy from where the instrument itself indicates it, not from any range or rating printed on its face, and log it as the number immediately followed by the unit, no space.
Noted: 994.2kWh
